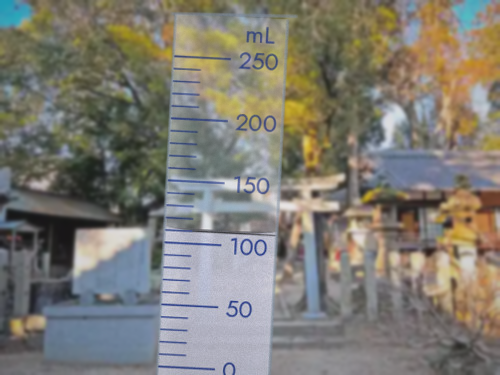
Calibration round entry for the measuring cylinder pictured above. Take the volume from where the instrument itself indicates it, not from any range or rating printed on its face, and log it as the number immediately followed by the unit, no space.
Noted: 110mL
